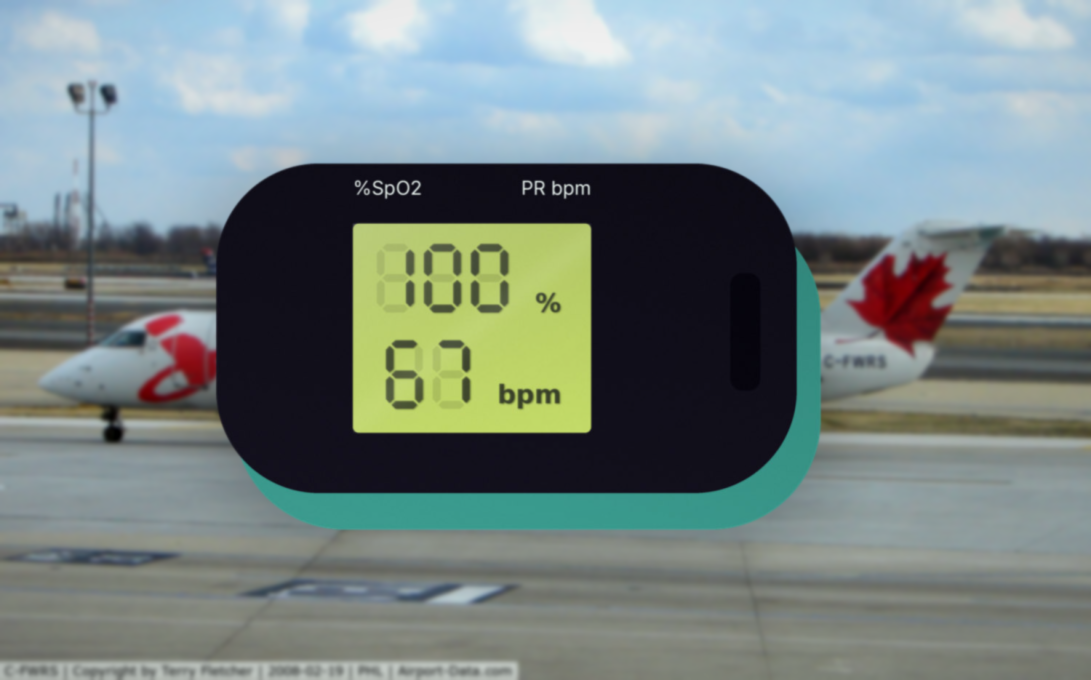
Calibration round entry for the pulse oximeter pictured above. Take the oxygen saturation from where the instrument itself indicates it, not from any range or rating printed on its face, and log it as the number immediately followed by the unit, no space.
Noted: 100%
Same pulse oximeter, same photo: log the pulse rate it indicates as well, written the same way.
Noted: 67bpm
